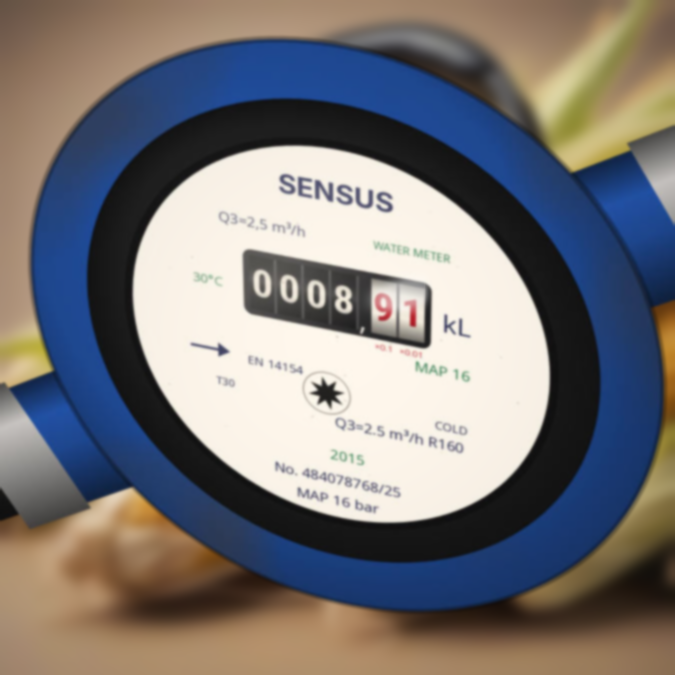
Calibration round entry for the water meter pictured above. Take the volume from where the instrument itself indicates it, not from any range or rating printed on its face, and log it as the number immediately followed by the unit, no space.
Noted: 8.91kL
